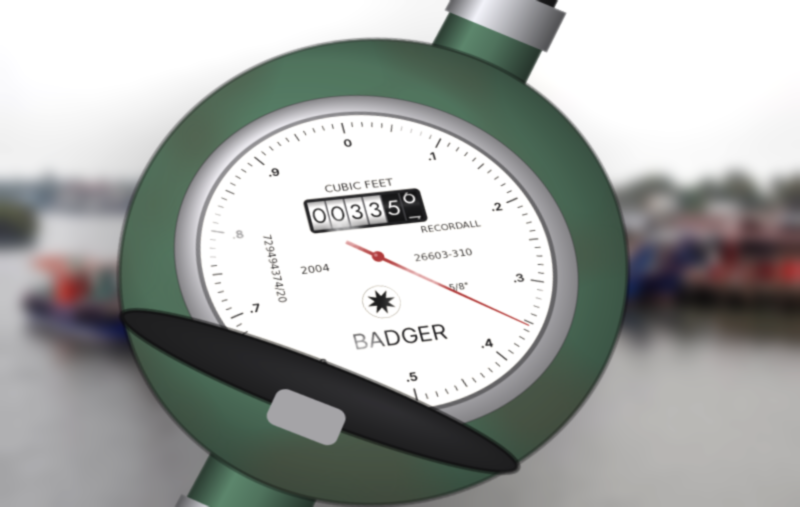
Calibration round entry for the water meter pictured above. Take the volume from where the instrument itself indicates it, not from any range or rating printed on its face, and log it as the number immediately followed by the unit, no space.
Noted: 3356.35ft³
